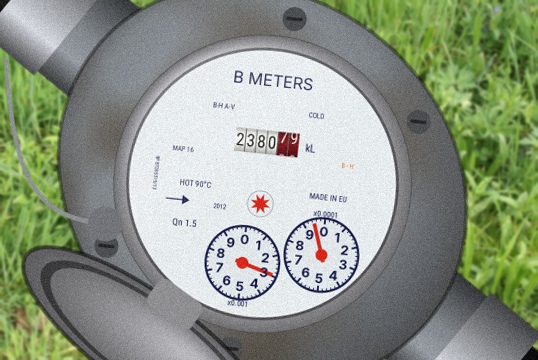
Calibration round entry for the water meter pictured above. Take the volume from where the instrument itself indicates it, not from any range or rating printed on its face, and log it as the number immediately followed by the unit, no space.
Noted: 2380.7929kL
